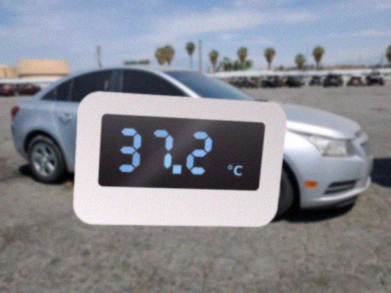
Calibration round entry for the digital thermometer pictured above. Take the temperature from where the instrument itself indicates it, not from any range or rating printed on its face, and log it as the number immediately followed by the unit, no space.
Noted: 37.2°C
